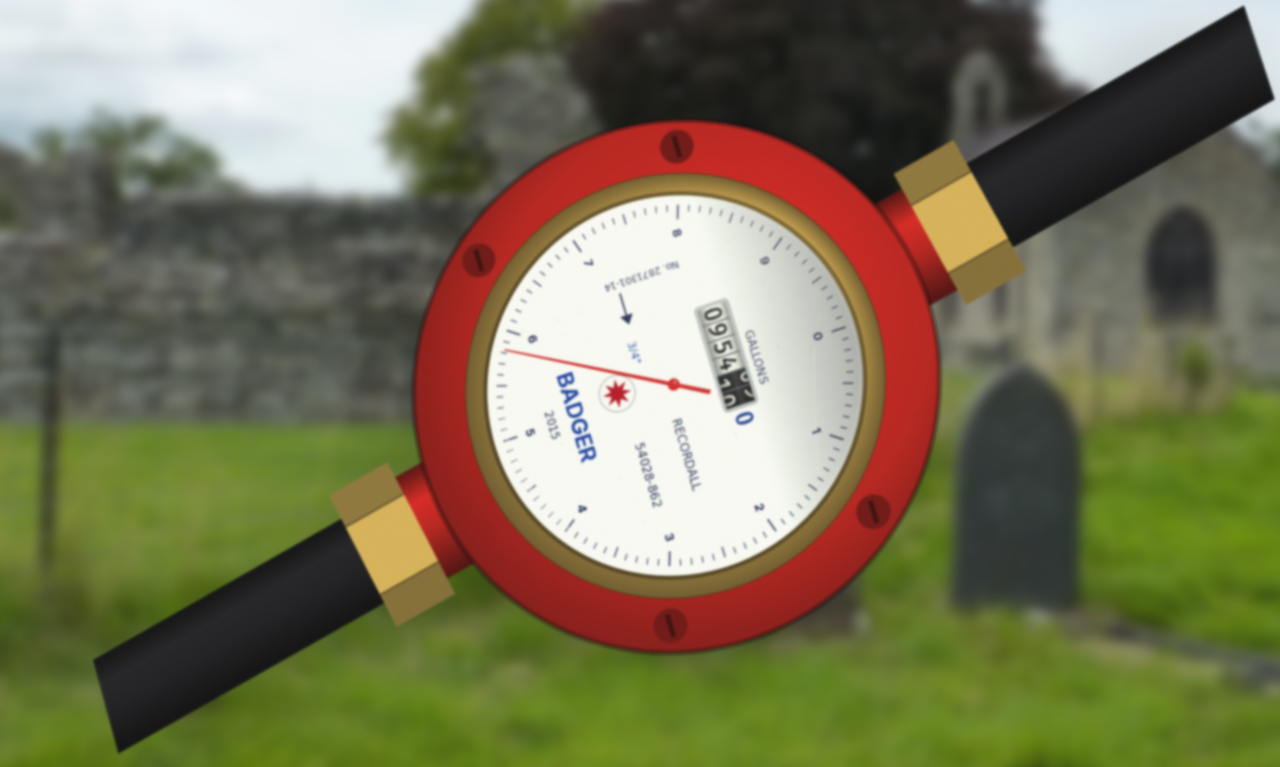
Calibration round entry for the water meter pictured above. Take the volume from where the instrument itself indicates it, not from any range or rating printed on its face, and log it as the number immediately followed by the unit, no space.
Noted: 954095.8gal
